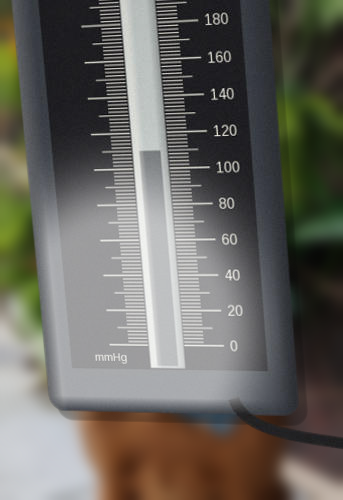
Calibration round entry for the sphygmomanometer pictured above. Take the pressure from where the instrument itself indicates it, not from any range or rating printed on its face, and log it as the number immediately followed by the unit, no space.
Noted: 110mmHg
